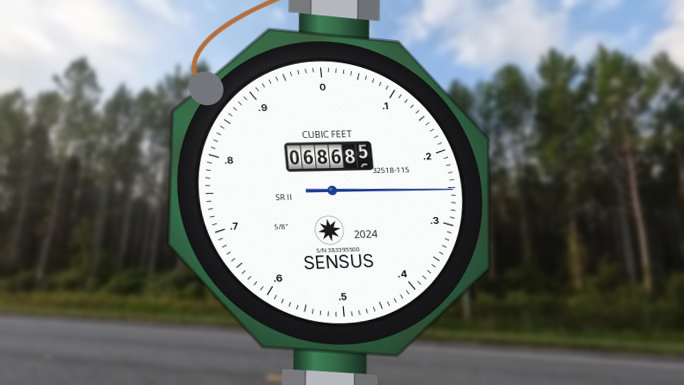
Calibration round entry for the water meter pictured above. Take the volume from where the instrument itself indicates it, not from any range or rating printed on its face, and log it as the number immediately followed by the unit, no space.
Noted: 68685.25ft³
